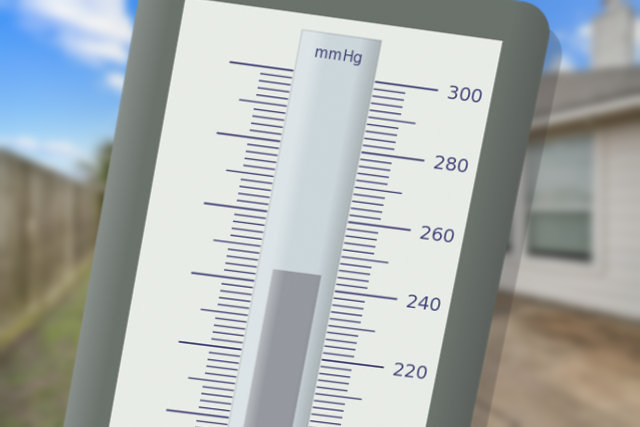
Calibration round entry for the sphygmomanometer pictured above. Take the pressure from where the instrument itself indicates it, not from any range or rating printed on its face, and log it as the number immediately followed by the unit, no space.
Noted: 244mmHg
